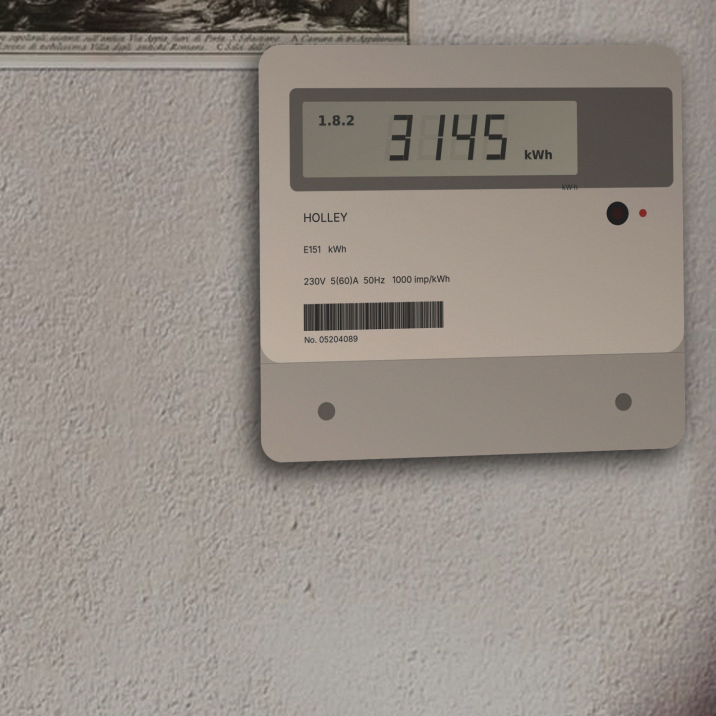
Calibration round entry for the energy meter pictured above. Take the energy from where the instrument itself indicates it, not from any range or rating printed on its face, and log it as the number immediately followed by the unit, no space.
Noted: 3145kWh
